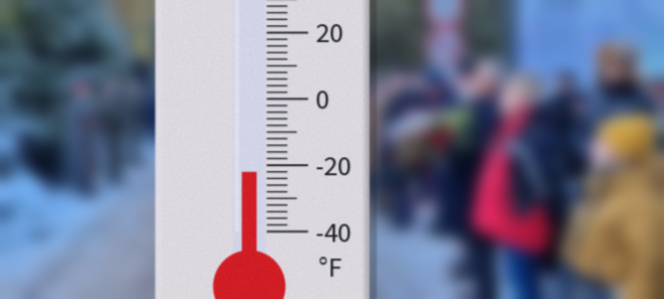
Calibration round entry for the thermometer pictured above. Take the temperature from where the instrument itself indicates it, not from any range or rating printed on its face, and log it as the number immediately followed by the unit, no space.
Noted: -22°F
